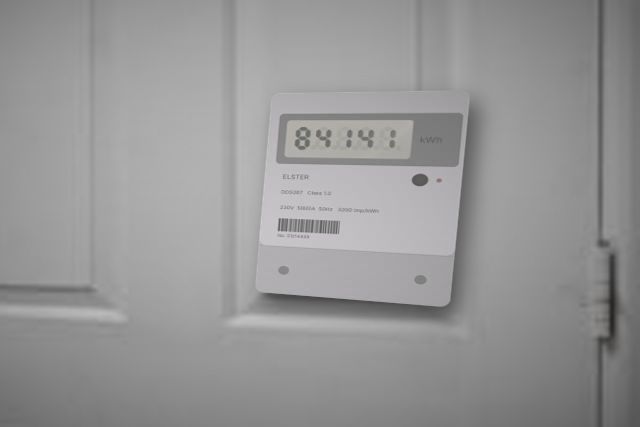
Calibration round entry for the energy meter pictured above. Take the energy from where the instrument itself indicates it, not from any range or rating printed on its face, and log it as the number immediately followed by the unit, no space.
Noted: 84141kWh
